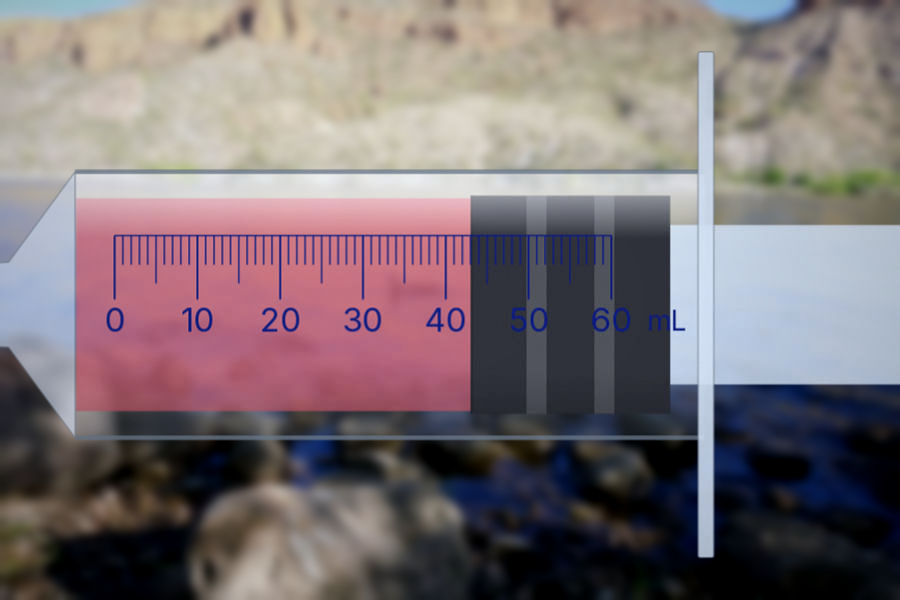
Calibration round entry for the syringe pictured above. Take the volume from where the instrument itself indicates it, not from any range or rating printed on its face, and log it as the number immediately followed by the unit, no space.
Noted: 43mL
